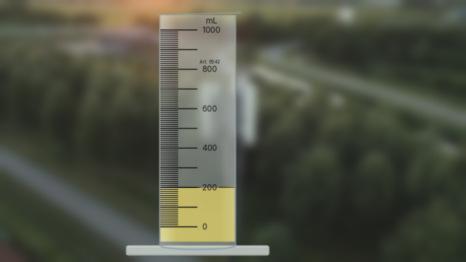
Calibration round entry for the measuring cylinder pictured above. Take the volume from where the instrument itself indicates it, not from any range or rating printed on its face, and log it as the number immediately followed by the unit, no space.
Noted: 200mL
